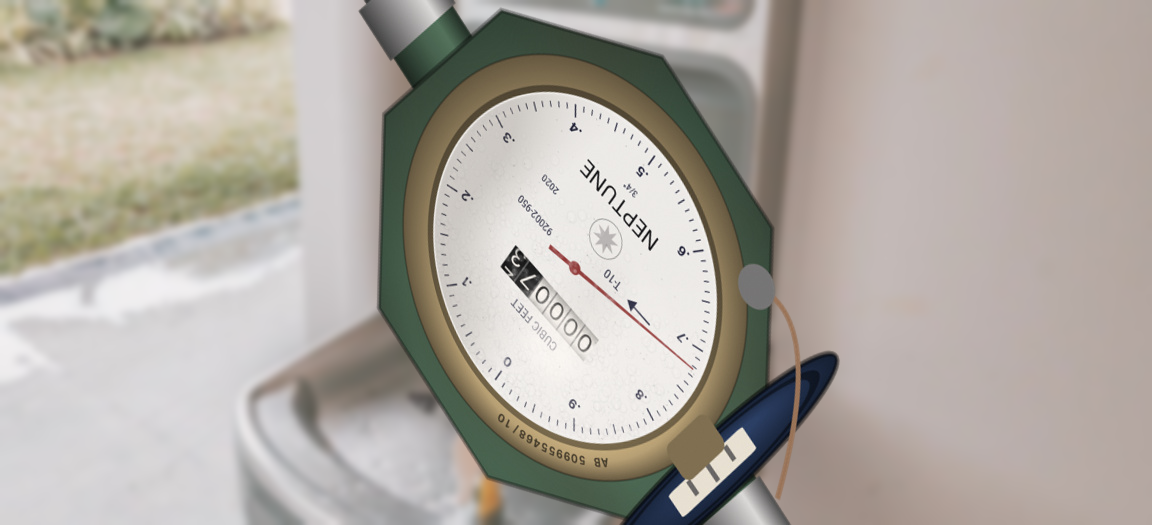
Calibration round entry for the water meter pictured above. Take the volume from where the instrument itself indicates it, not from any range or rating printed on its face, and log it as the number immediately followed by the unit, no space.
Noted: 72.72ft³
